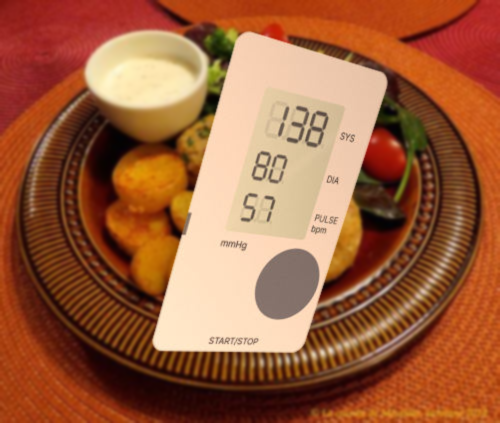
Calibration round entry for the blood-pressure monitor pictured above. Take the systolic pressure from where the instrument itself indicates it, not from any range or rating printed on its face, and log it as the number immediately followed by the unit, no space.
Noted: 138mmHg
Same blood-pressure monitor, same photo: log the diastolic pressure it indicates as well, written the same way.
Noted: 80mmHg
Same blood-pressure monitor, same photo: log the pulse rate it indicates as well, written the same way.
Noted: 57bpm
